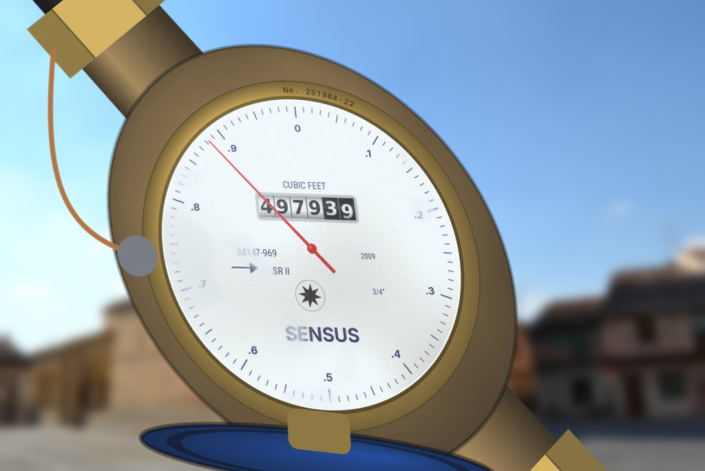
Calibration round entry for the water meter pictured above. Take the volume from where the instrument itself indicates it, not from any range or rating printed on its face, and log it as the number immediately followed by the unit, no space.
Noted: 497938.88ft³
